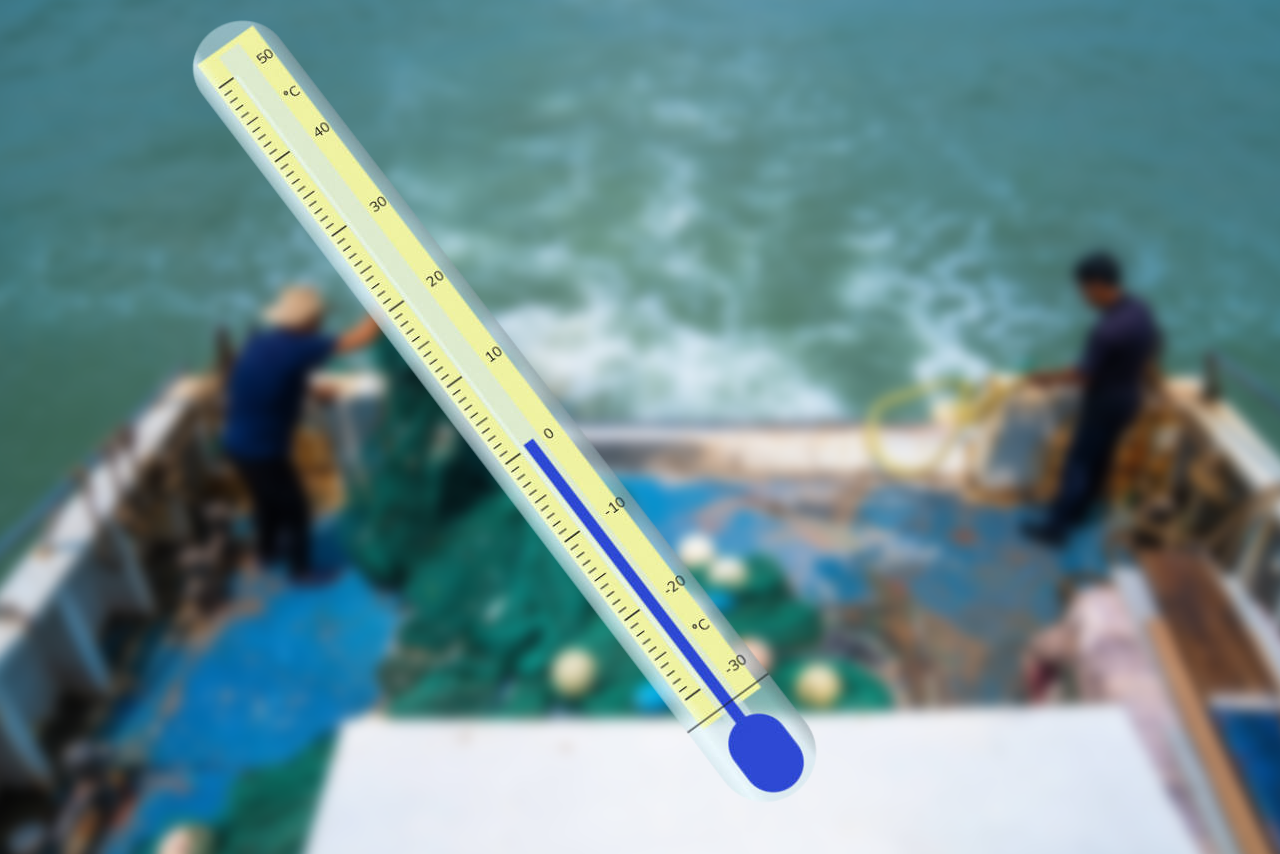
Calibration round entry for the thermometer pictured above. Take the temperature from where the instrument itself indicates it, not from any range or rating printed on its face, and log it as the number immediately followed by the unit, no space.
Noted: 0.5°C
